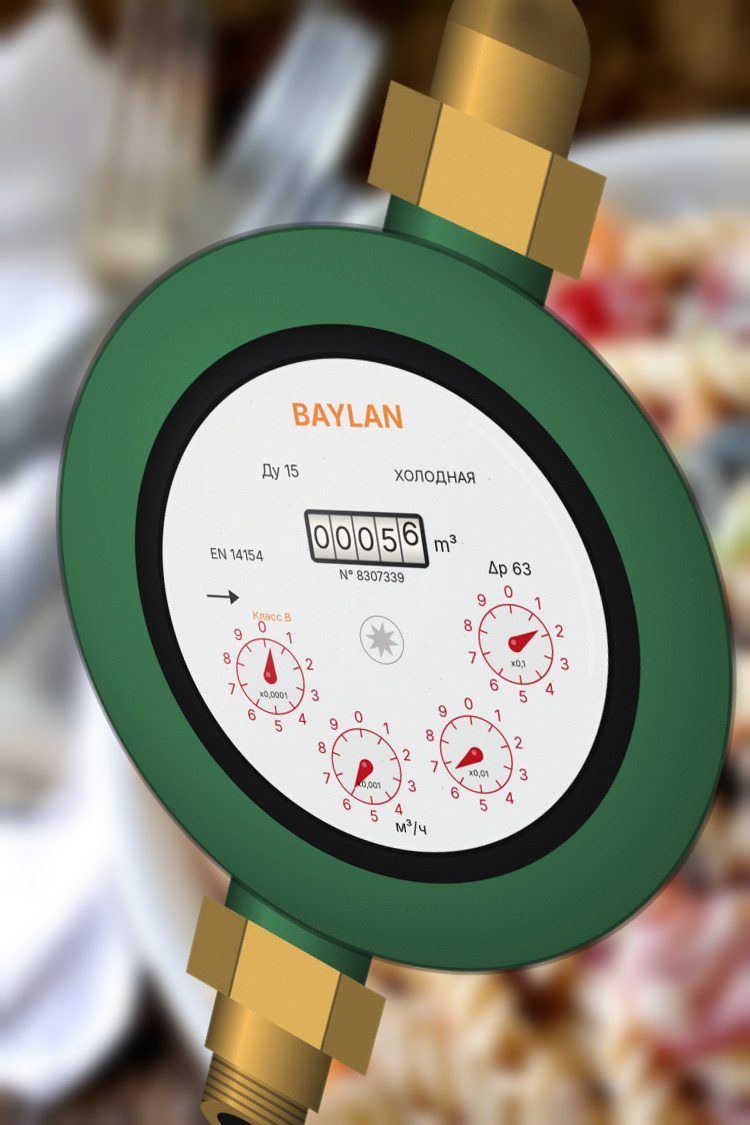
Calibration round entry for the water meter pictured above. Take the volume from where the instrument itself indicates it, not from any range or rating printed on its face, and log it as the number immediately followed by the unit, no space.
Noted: 56.1660m³
